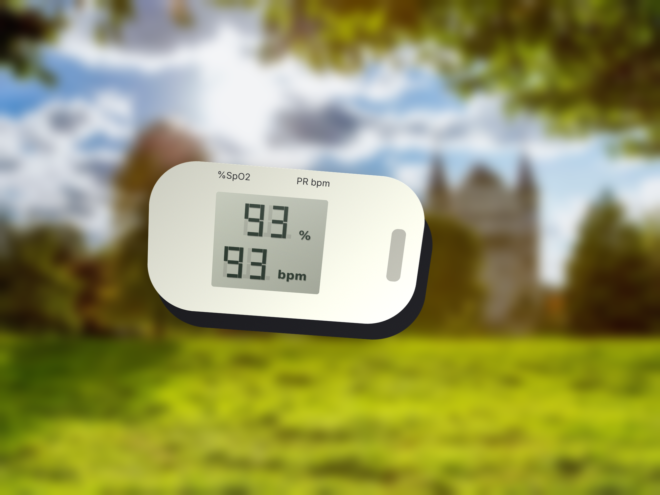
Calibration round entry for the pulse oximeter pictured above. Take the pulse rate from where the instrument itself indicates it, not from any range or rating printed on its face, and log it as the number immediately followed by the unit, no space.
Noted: 93bpm
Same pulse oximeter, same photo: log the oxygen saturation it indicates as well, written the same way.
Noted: 93%
